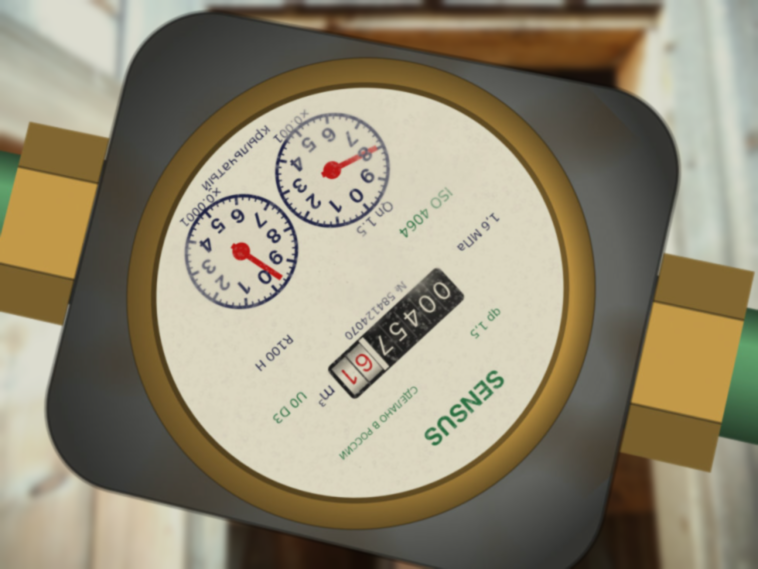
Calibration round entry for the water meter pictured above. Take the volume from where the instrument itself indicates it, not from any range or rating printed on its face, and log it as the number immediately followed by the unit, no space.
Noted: 457.6179m³
